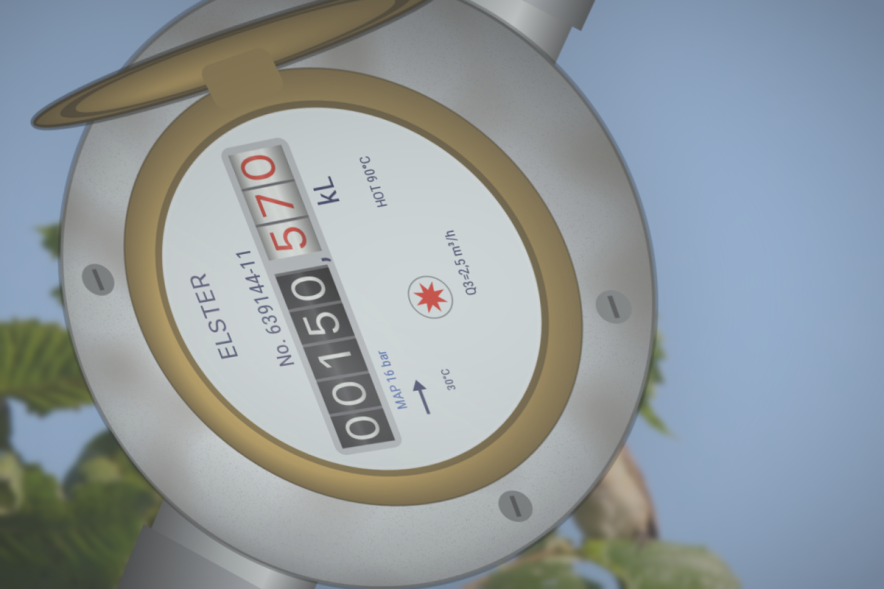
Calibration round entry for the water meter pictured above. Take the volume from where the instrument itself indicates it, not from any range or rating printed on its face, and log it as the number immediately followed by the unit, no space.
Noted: 150.570kL
